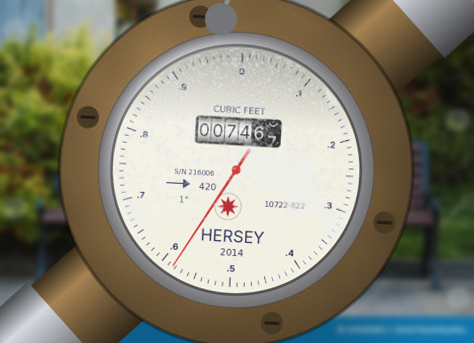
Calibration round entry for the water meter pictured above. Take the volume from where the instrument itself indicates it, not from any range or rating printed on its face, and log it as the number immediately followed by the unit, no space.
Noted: 7466.58ft³
